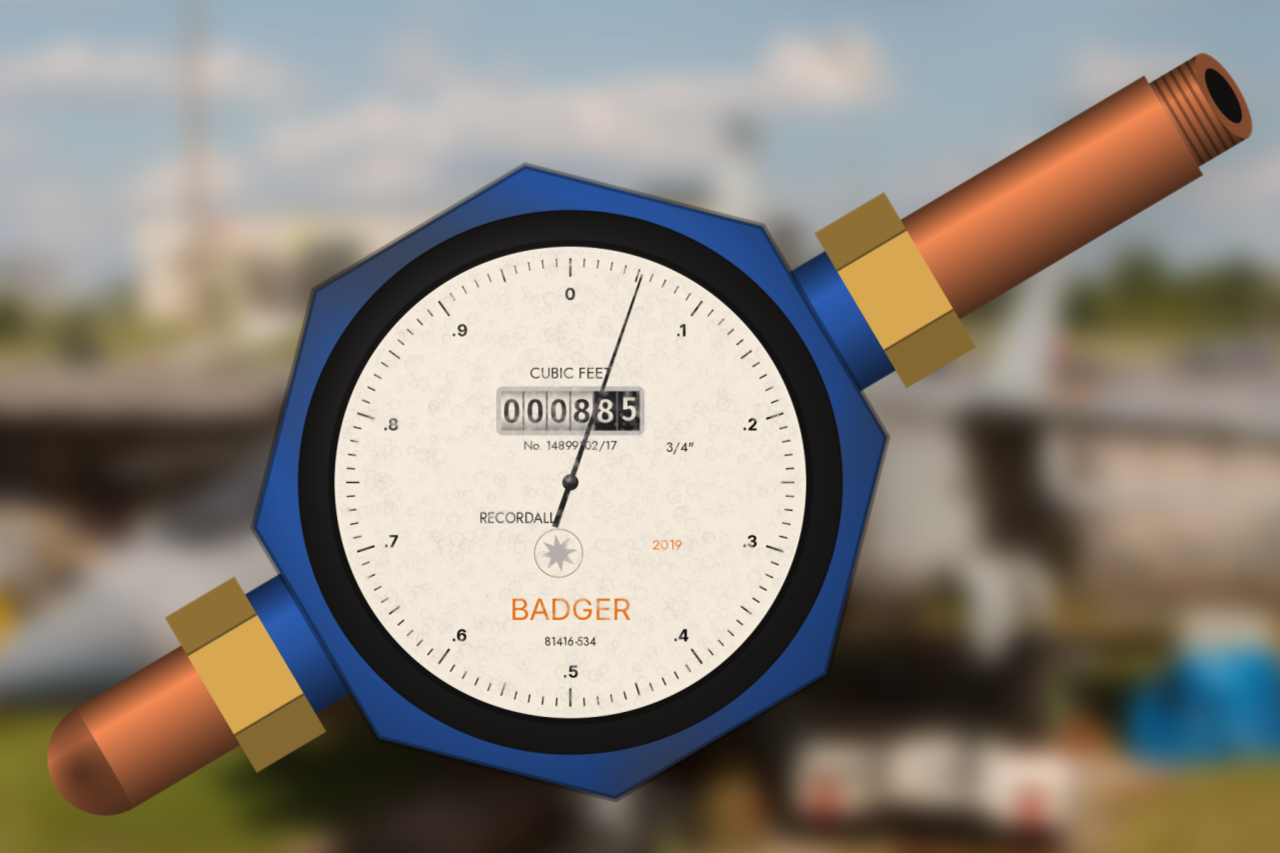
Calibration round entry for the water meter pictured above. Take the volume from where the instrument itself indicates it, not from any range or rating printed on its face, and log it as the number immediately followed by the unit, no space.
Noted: 885.05ft³
